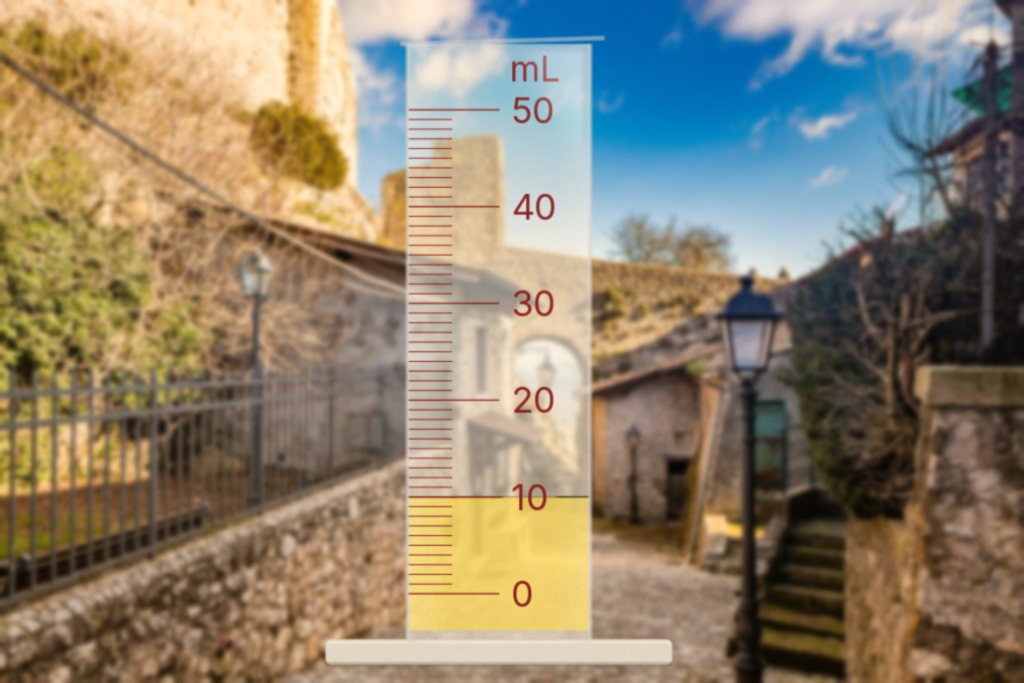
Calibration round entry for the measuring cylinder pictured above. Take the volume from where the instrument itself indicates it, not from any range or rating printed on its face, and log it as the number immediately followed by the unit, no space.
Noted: 10mL
